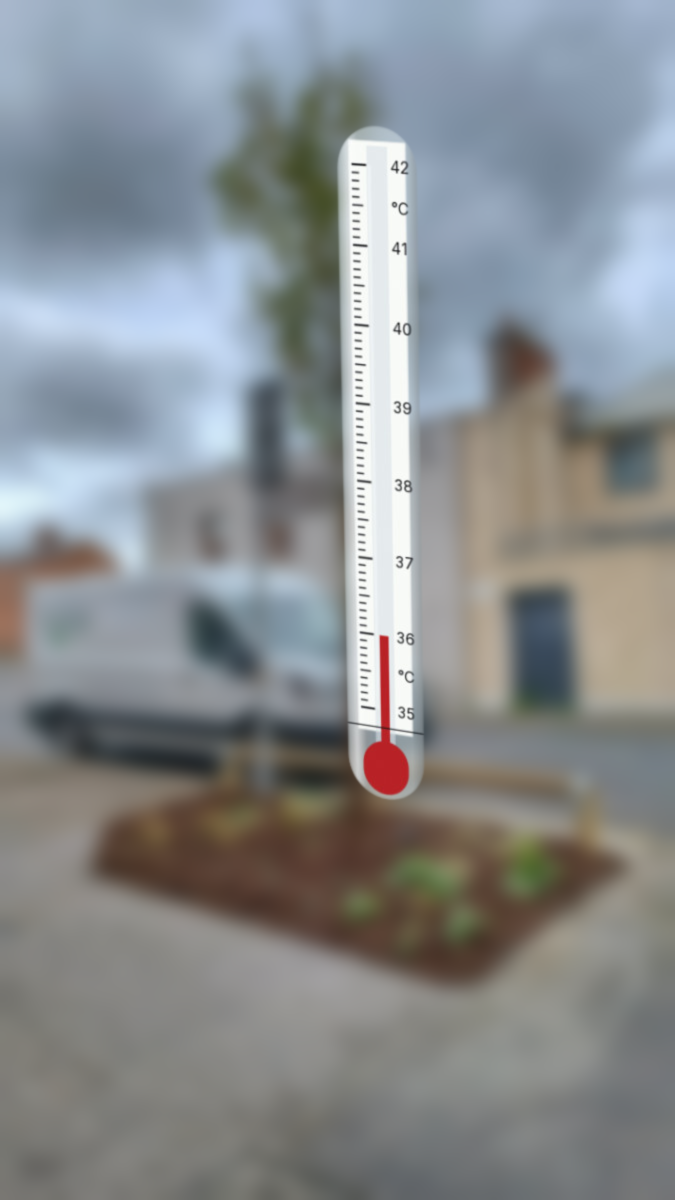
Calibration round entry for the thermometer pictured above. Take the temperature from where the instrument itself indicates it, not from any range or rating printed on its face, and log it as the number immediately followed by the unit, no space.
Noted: 36°C
